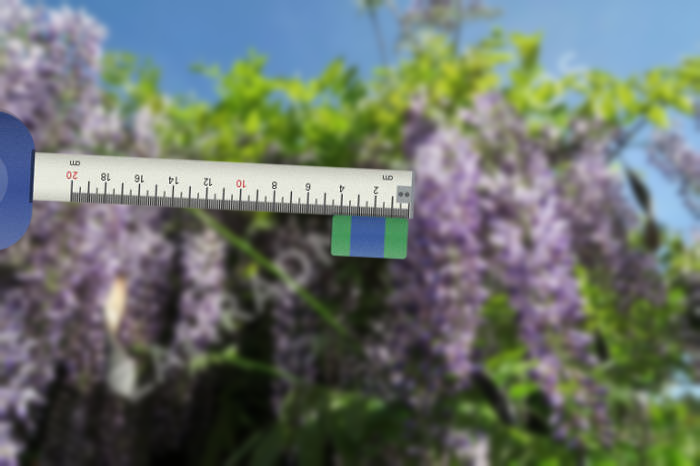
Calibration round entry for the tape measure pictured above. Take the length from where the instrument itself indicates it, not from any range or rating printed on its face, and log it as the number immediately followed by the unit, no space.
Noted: 4.5cm
